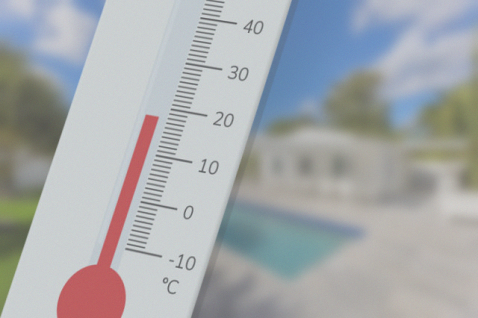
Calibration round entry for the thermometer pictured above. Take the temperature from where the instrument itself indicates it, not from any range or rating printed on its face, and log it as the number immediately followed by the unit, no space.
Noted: 18°C
